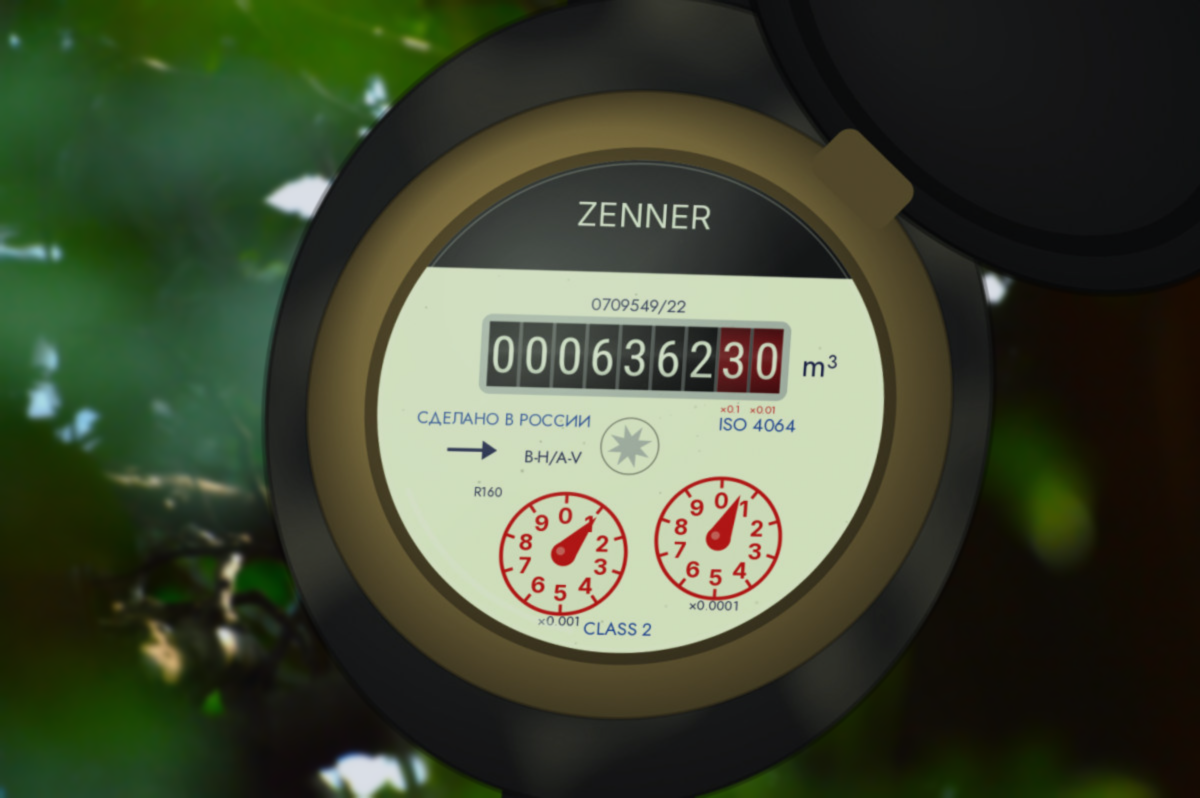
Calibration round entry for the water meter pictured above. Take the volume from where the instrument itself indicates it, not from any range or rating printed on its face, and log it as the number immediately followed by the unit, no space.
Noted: 6362.3010m³
